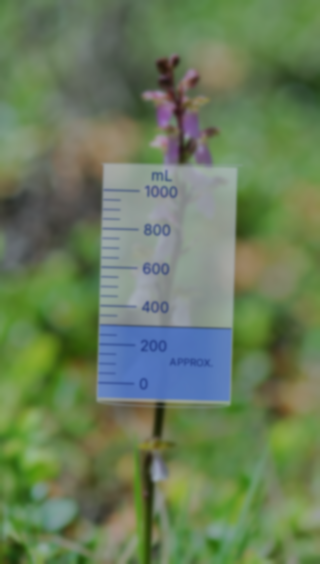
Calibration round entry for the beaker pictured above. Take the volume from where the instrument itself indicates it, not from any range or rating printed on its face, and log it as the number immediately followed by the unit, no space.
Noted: 300mL
